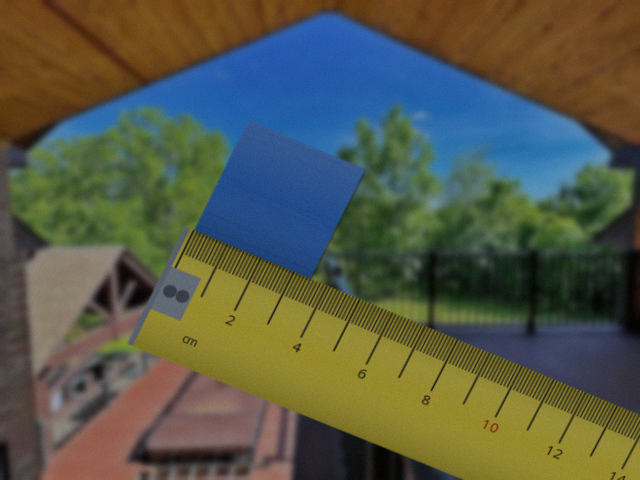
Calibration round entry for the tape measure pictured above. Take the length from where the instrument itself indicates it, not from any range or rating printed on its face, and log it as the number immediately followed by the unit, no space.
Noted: 3.5cm
